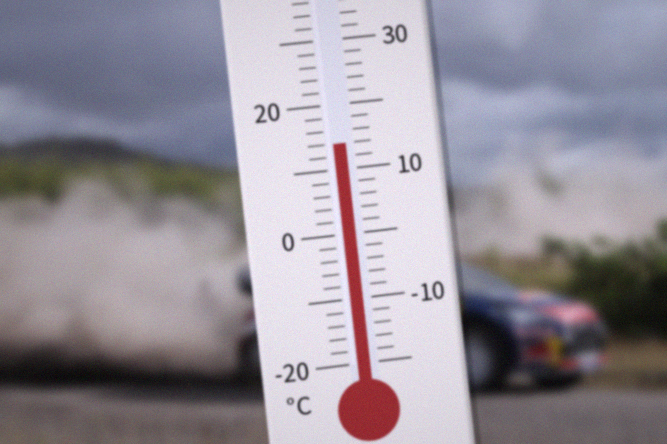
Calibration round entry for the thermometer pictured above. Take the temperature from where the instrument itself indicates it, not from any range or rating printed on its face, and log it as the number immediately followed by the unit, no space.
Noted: 14°C
